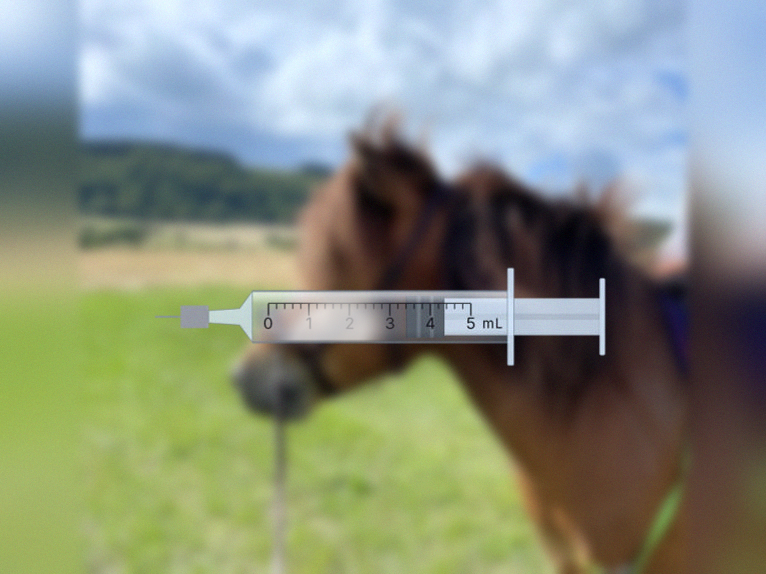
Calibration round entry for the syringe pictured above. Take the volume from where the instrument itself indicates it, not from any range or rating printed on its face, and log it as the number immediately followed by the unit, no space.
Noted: 3.4mL
